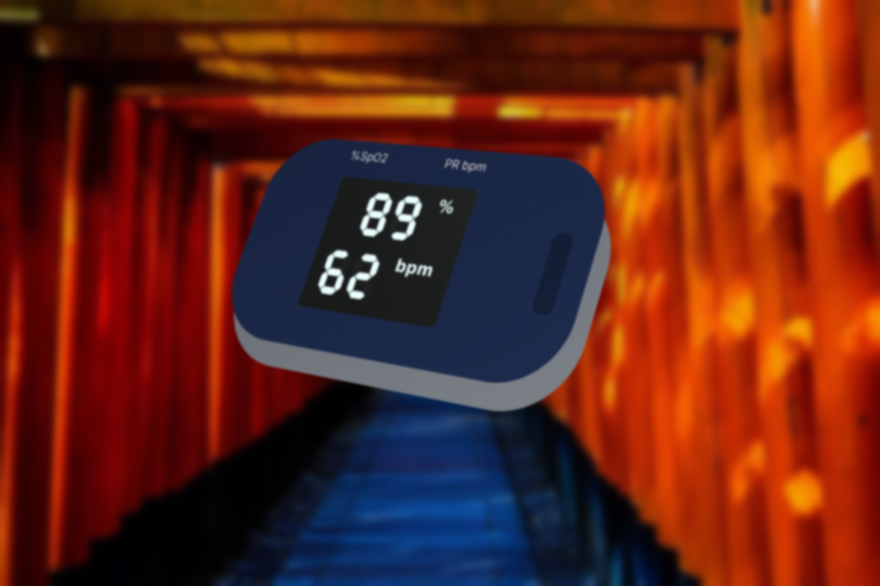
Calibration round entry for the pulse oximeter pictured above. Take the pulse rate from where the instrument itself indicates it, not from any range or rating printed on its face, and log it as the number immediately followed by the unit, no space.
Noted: 62bpm
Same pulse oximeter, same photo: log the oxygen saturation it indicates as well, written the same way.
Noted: 89%
